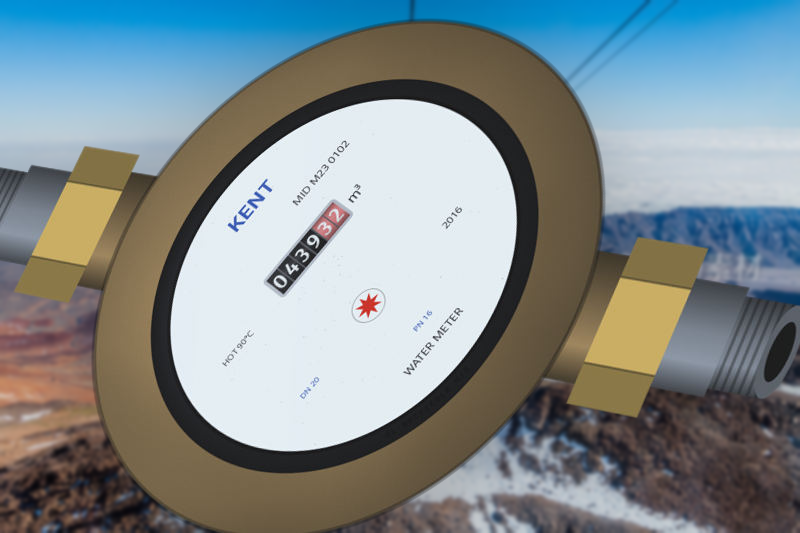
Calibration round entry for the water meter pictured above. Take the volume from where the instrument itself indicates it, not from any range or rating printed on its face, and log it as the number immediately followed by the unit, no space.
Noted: 439.32m³
